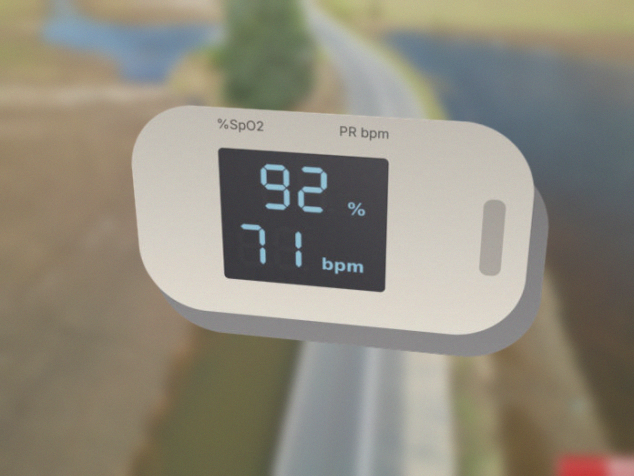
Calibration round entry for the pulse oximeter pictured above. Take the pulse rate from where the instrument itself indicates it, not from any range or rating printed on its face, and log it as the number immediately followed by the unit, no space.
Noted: 71bpm
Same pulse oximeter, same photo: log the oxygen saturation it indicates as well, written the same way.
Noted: 92%
